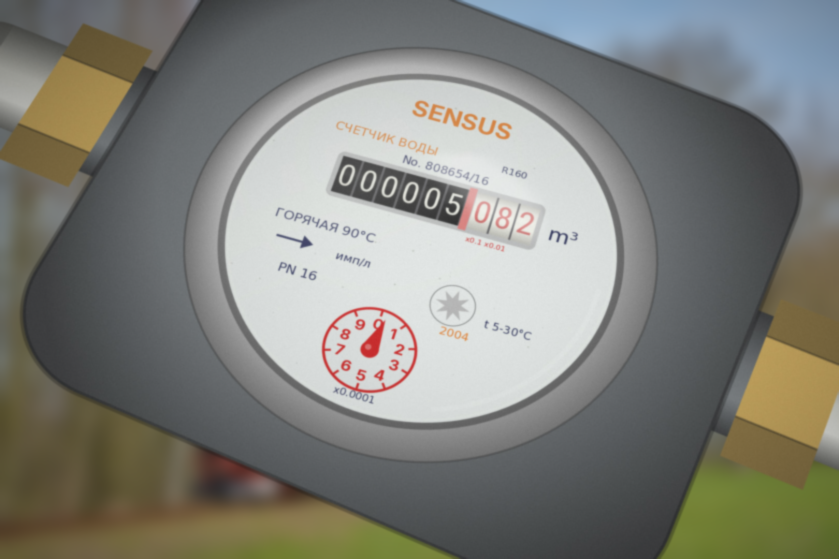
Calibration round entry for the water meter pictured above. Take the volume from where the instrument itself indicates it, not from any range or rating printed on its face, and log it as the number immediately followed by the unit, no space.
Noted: 5.0820m³
